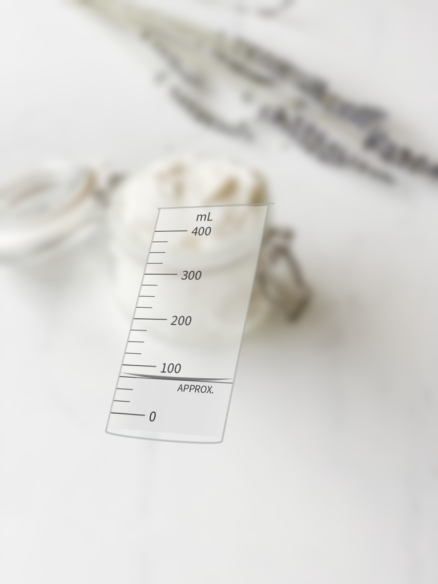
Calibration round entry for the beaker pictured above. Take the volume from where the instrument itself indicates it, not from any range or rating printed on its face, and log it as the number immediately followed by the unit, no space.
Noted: 75mL
